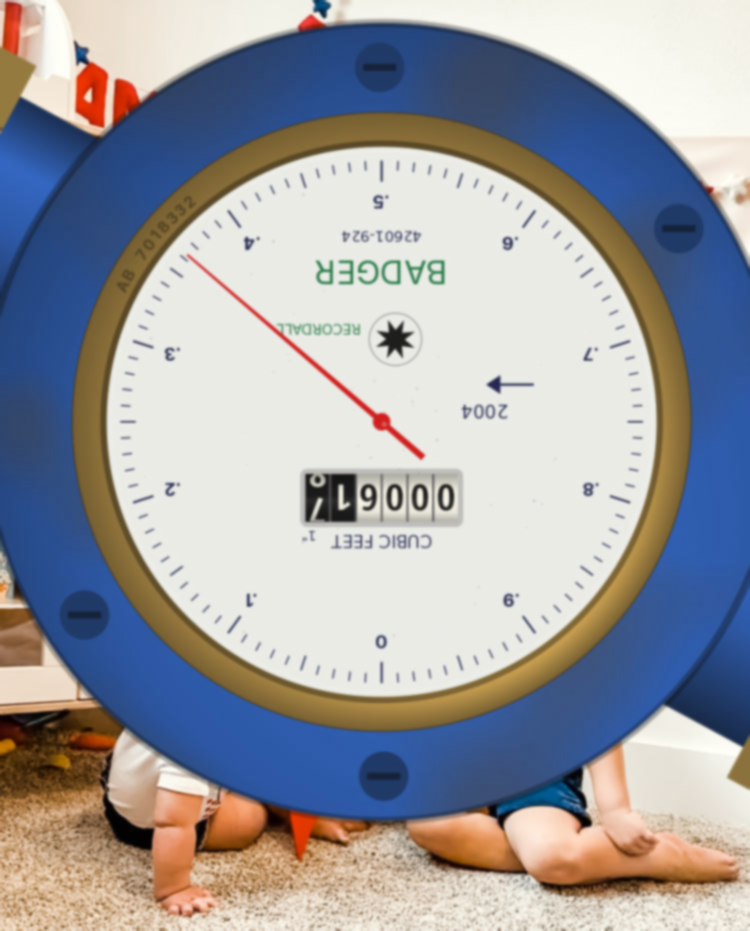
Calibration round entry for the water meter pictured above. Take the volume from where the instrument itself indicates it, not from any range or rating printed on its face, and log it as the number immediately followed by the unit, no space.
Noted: 617.36ft³
